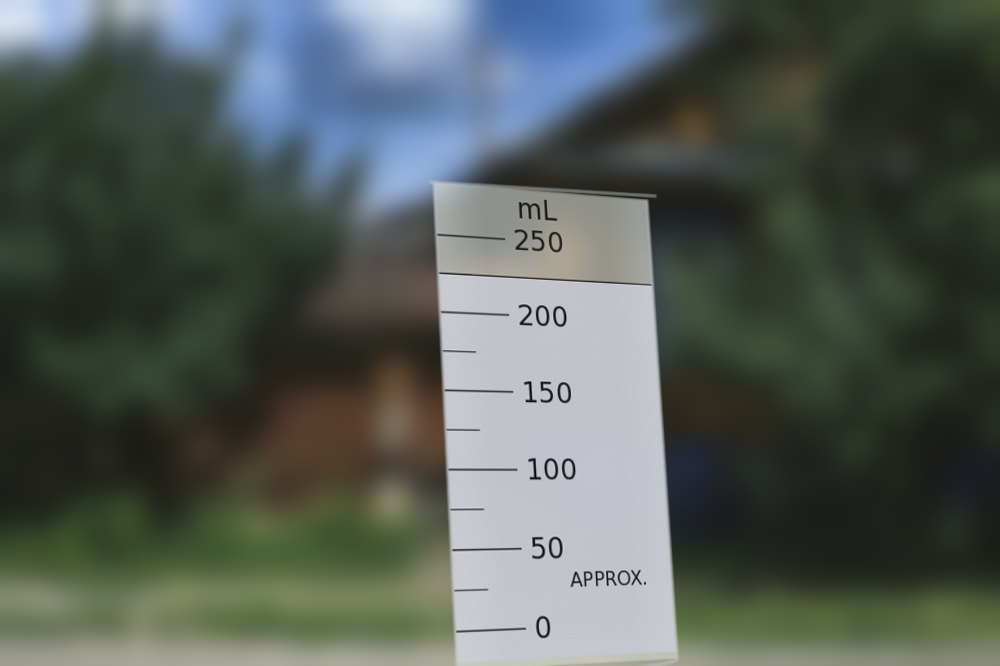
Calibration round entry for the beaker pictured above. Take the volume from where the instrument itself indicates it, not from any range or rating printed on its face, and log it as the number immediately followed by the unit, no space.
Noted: 225mL
